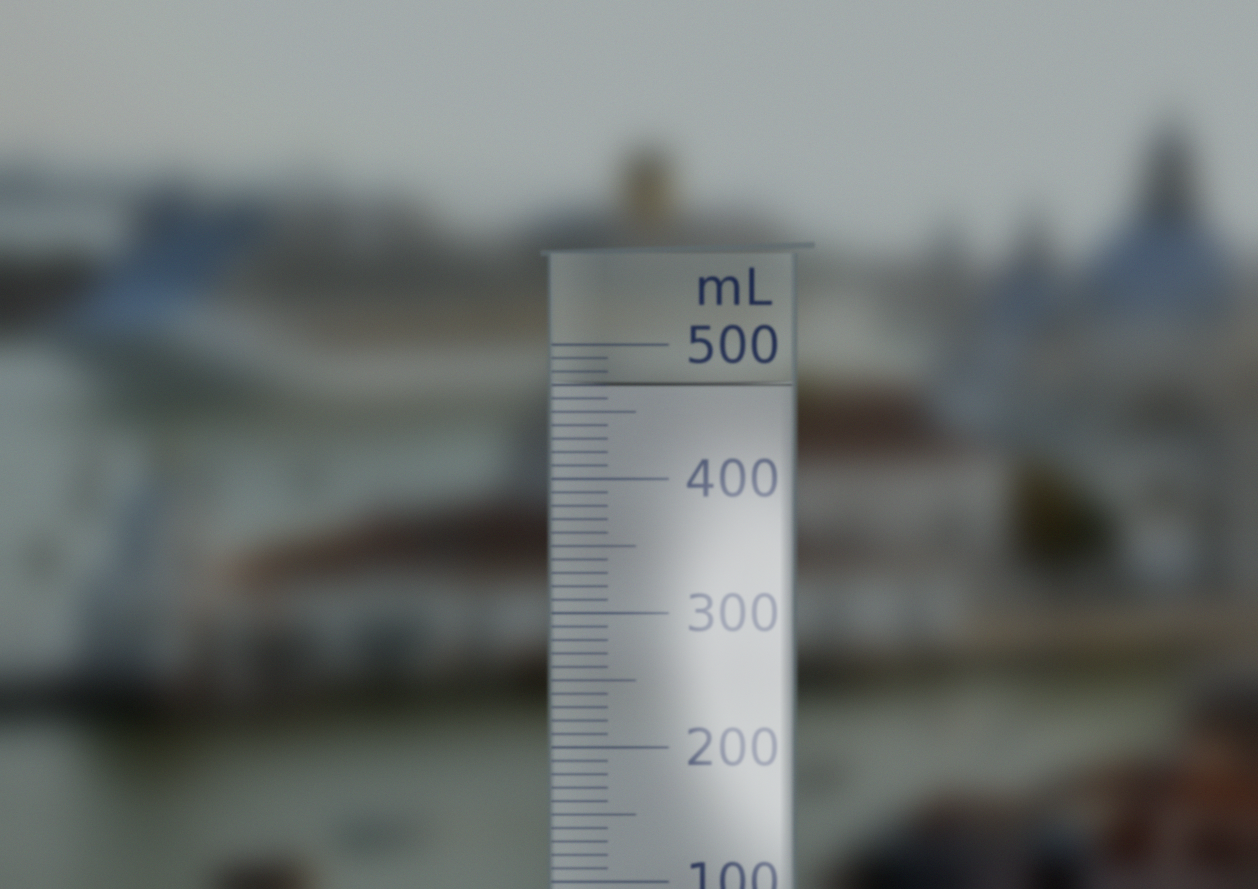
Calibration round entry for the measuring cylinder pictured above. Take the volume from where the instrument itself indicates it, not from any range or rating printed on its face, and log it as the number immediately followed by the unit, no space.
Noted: 470mL
